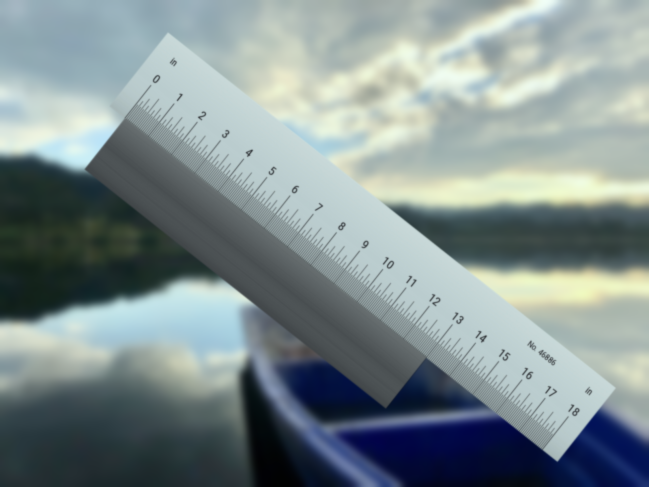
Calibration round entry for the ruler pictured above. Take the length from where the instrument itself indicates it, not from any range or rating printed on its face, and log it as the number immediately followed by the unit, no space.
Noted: 13in
